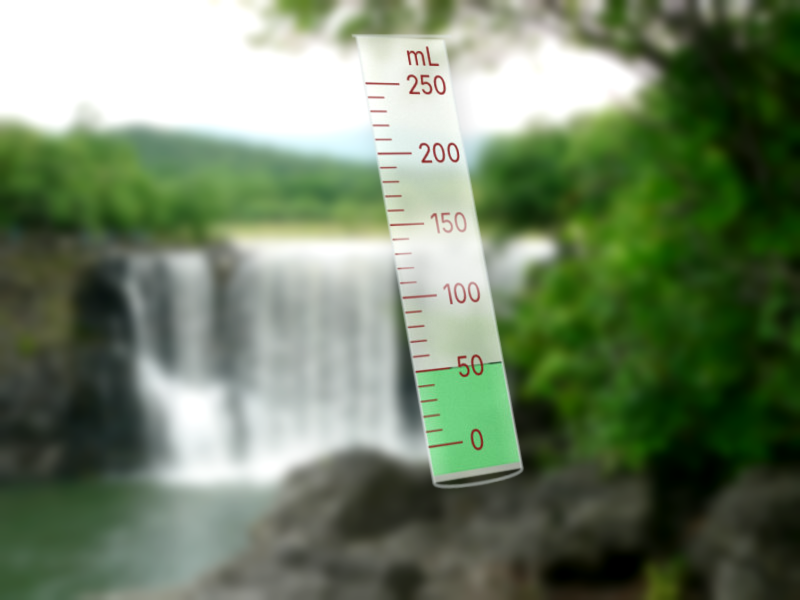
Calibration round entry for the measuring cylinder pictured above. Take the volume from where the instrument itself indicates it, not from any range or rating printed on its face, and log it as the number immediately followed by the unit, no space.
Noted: 50mL
